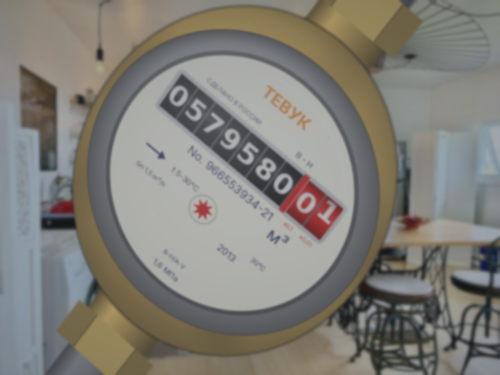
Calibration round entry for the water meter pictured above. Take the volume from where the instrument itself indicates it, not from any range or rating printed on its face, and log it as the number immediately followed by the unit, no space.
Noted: 579580.01m³
